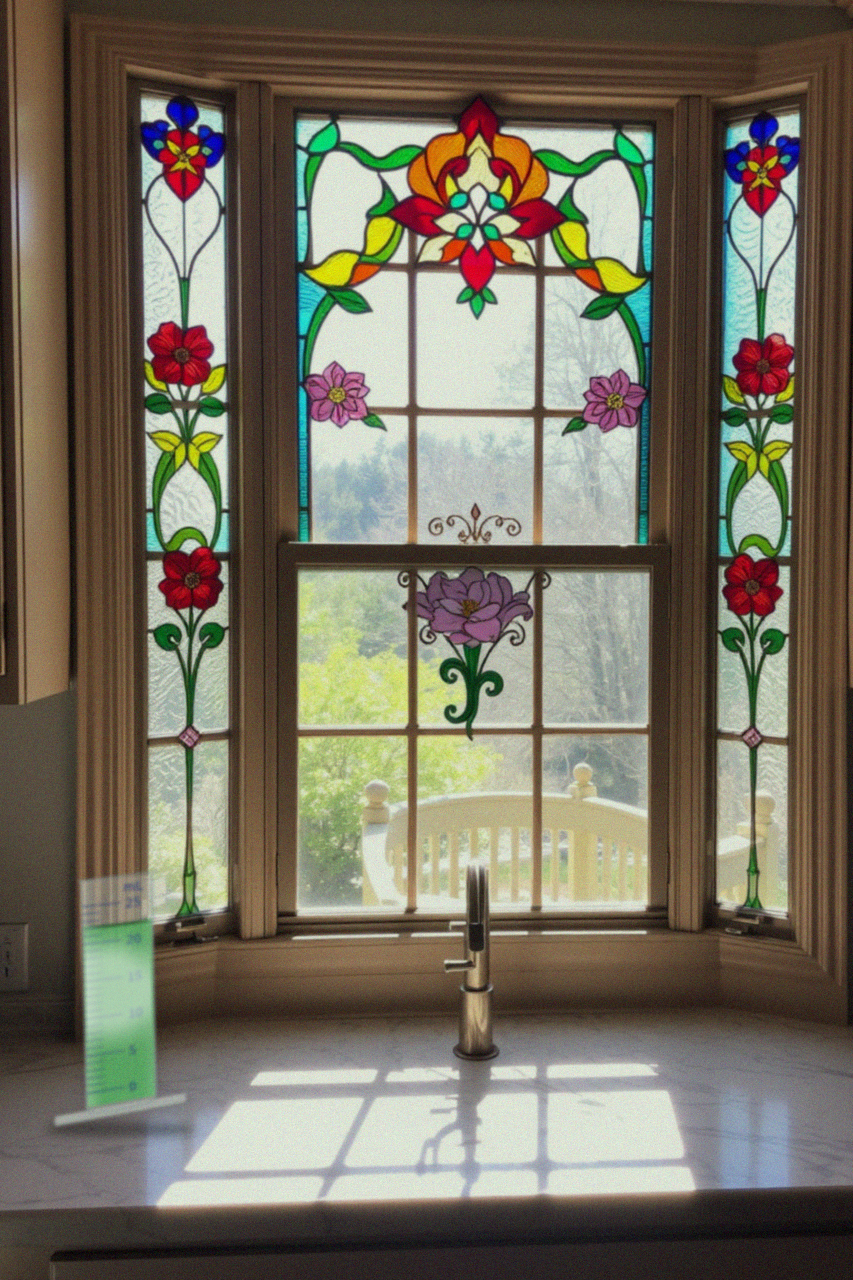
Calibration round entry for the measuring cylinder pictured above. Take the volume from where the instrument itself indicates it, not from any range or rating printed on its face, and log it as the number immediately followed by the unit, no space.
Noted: 22mL
